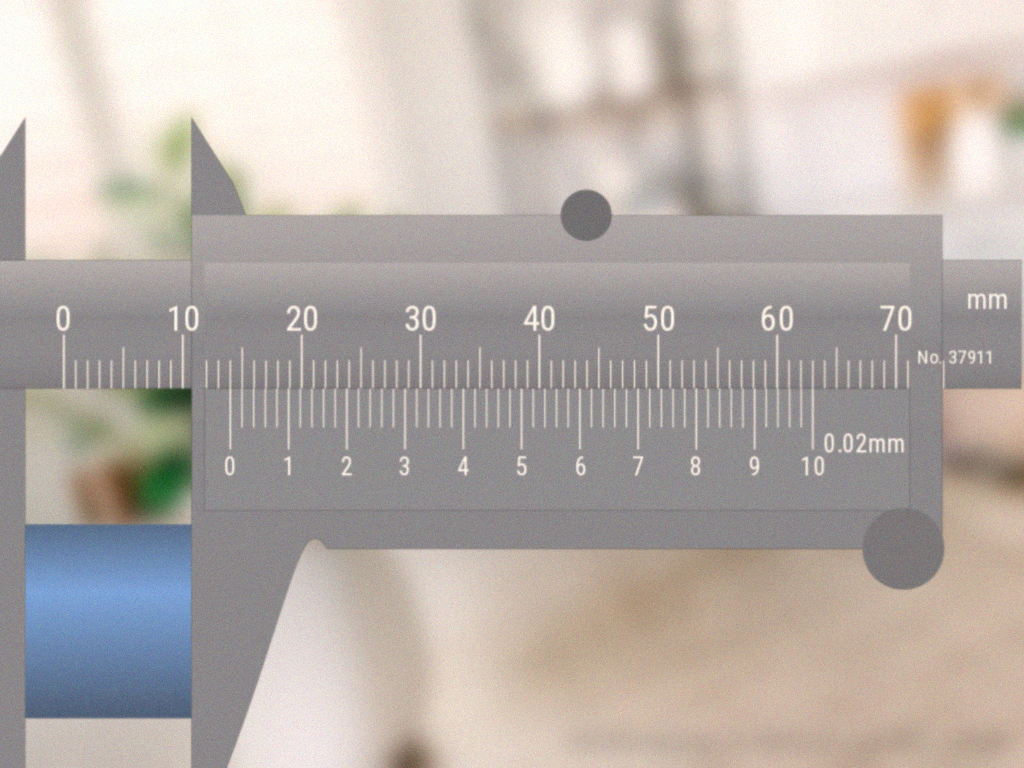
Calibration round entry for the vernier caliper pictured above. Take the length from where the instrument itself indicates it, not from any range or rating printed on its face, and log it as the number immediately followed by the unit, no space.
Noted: 14.0mm
